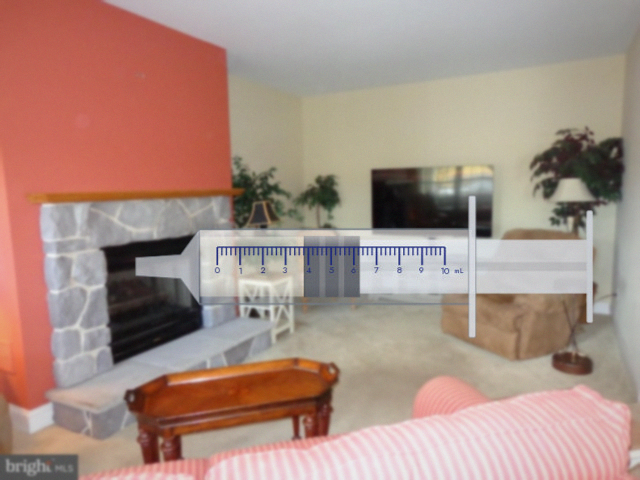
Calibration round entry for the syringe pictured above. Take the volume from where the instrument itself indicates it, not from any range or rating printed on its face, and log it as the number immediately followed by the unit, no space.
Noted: 3.8mL
